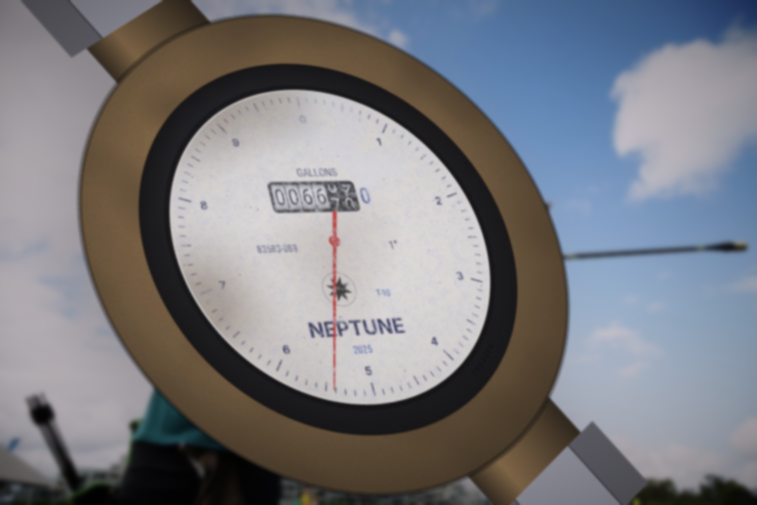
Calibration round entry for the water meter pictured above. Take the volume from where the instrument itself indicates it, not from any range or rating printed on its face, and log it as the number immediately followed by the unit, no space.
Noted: 66695.4gal
